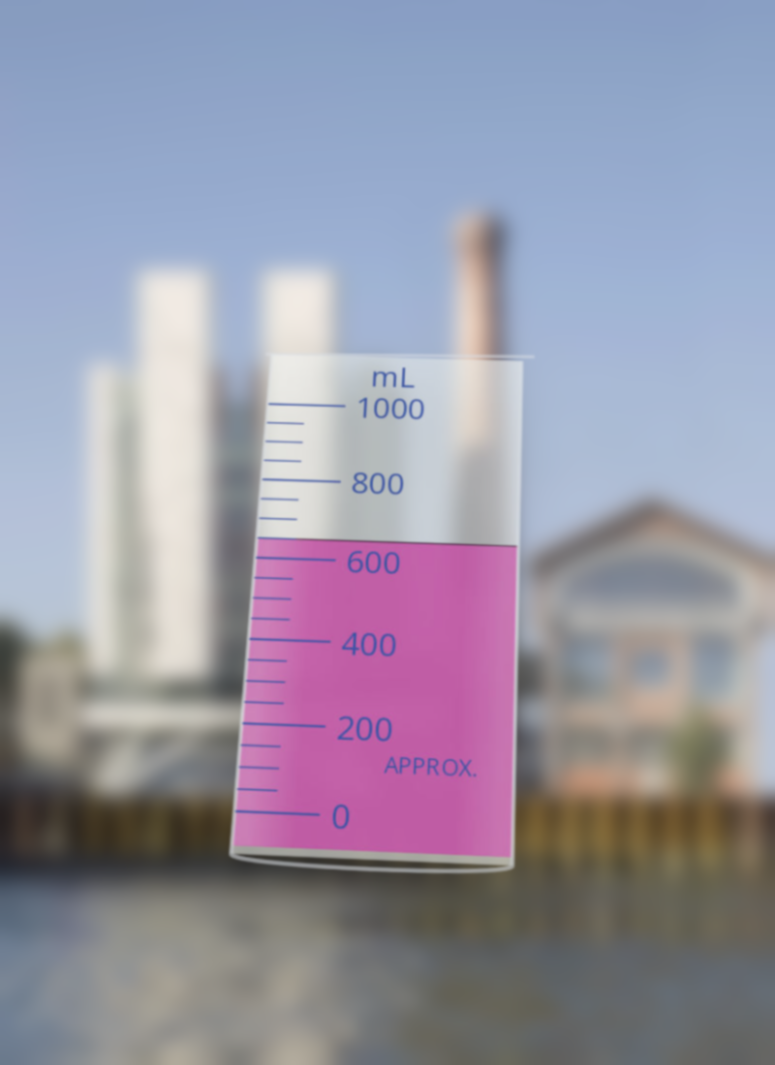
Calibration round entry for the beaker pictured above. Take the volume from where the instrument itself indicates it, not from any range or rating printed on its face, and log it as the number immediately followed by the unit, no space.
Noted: 650mL
